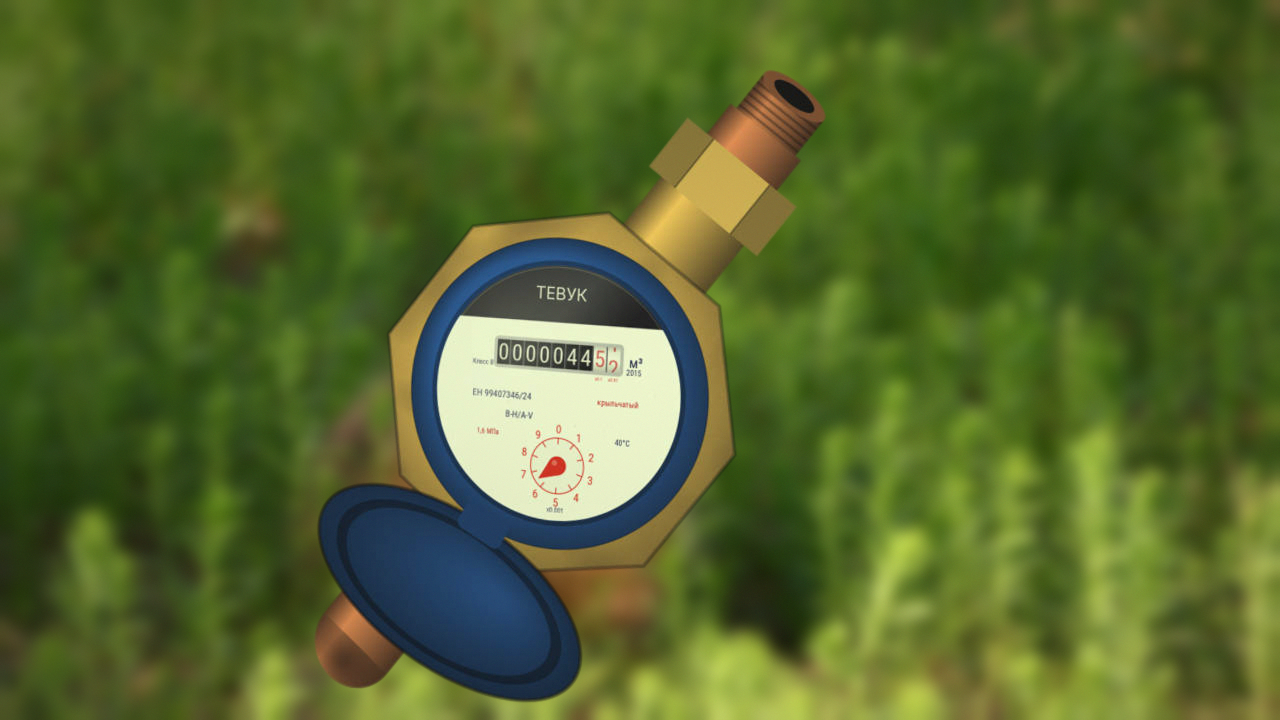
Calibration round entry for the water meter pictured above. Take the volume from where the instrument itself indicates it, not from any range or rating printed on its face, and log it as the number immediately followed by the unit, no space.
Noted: 44.516m³
